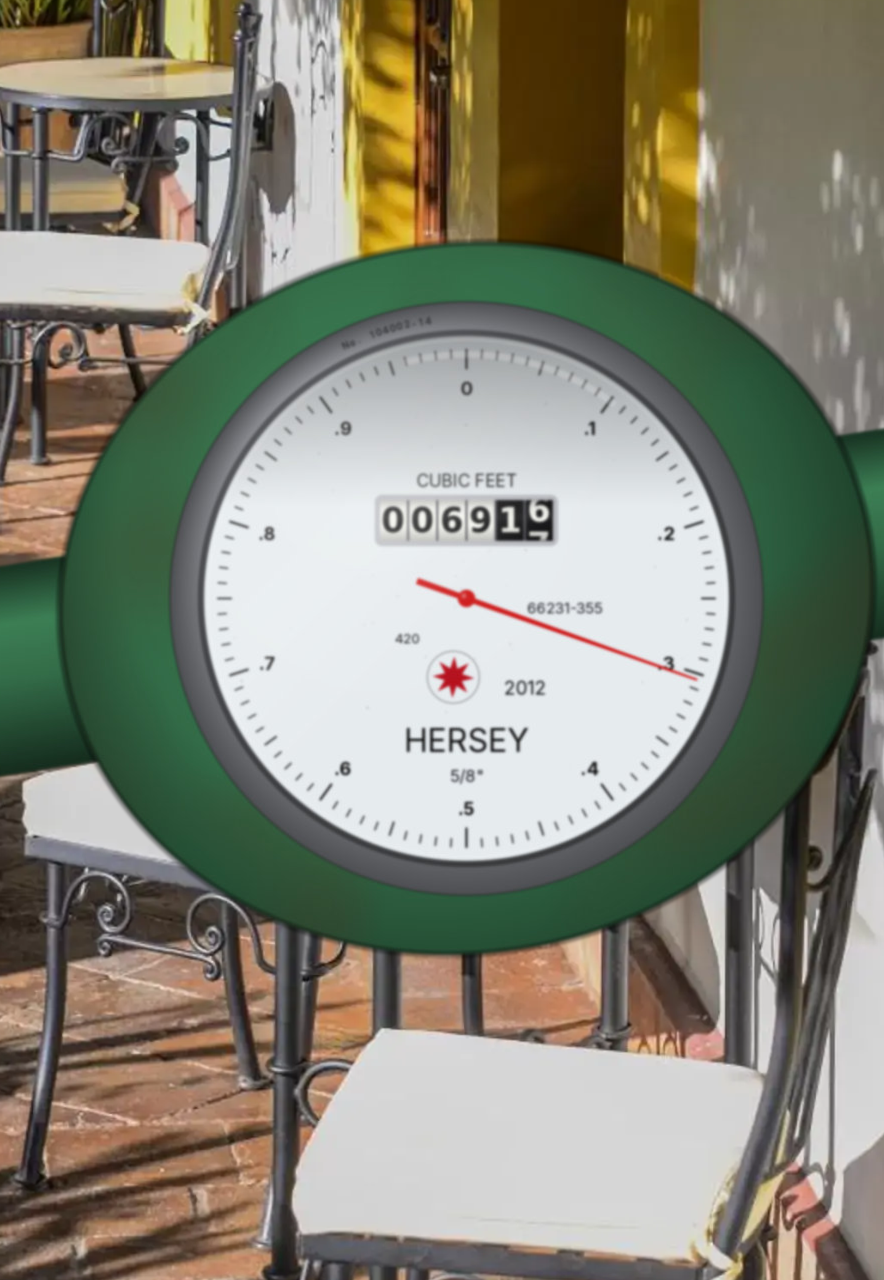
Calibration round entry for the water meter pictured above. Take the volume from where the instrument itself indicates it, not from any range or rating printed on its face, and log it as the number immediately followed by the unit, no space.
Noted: 6916.30ft³
